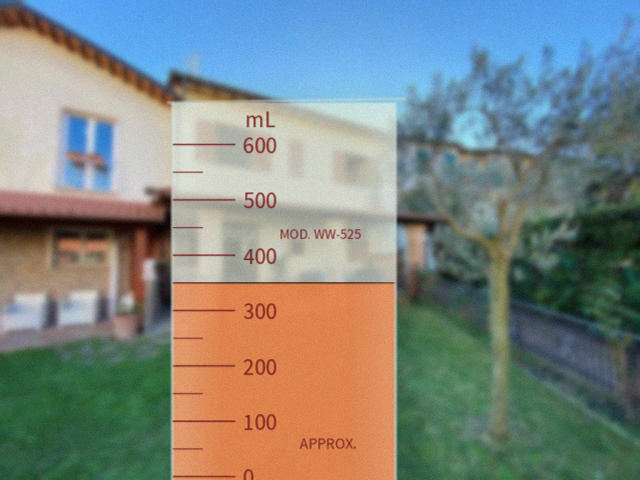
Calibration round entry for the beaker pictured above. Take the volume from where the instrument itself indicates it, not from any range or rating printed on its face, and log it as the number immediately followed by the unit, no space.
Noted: 350mL
